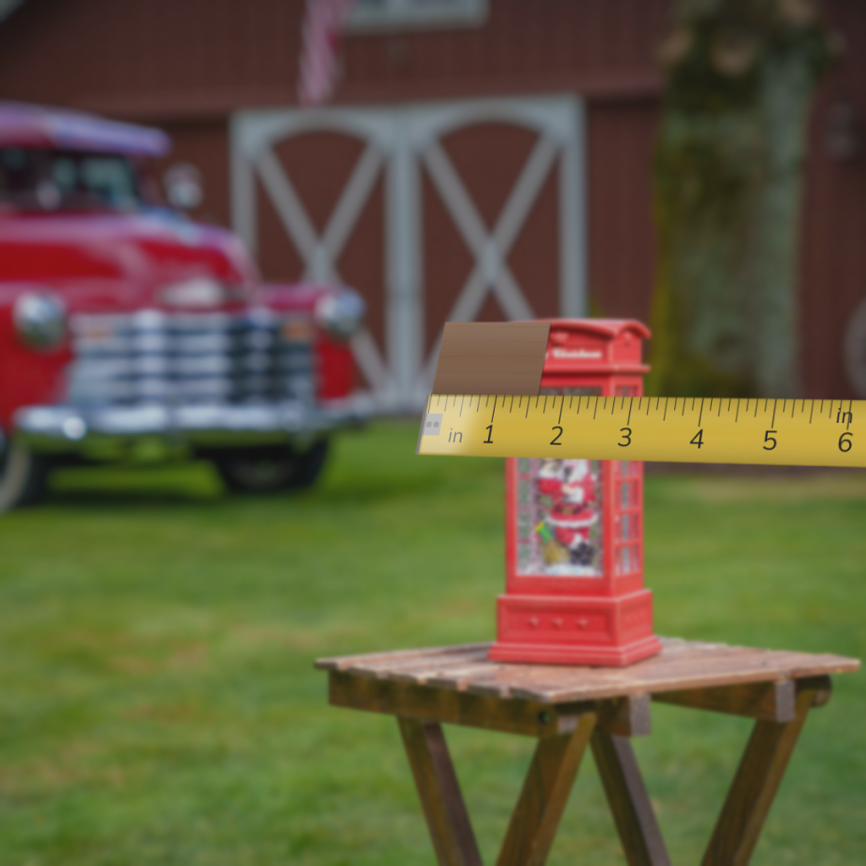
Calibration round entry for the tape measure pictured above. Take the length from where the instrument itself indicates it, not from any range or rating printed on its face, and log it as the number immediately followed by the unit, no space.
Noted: 1.625in
